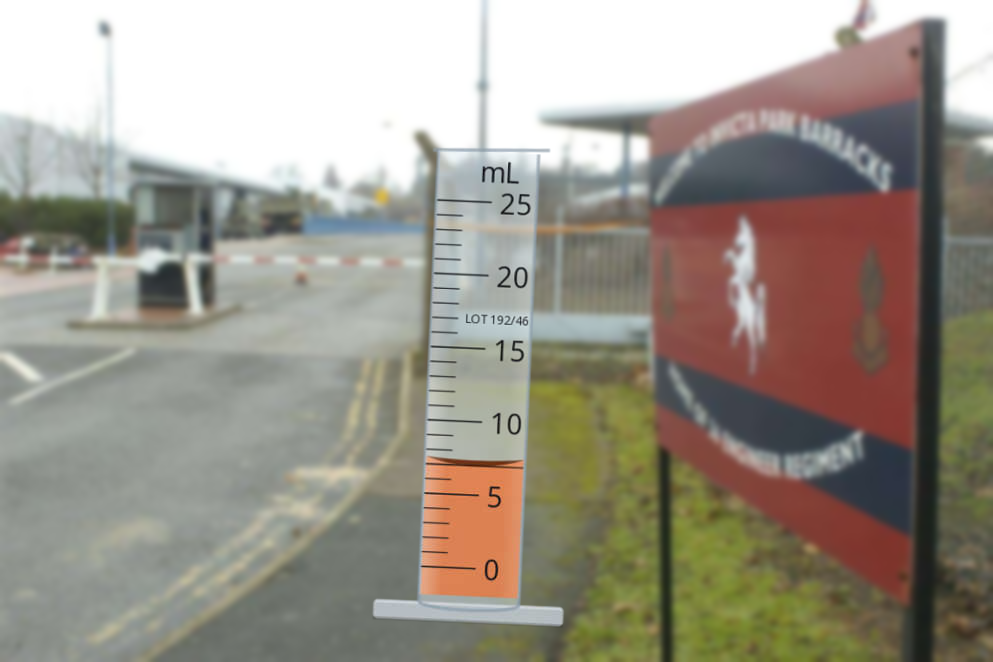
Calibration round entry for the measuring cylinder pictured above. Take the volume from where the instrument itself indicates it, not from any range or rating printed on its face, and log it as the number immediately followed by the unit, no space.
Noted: 7mL
